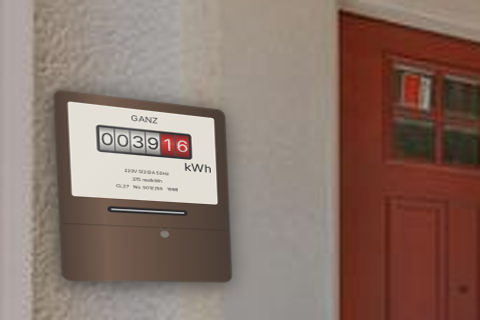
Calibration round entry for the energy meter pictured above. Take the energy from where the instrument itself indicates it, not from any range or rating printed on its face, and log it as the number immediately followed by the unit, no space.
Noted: 39.16kWh
